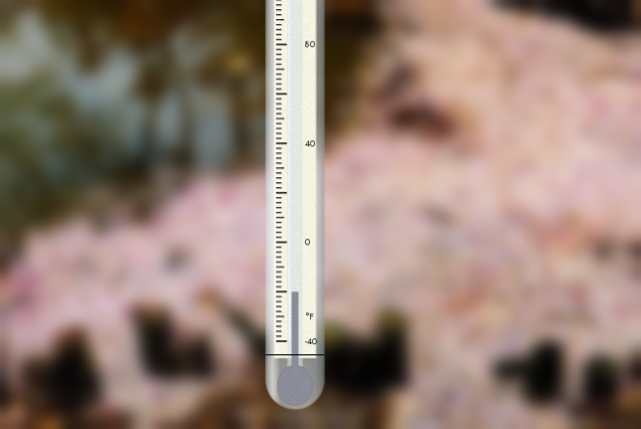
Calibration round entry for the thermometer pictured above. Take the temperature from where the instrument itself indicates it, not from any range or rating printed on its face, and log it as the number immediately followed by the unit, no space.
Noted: -20°F
